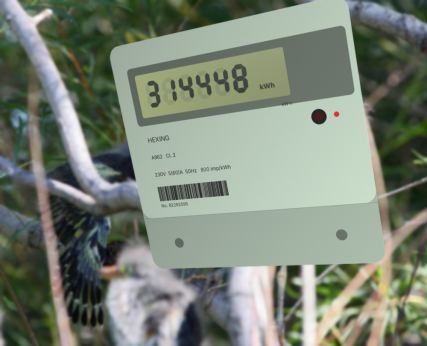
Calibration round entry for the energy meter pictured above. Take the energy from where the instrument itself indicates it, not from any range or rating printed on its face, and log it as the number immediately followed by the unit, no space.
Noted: 314448kWh
